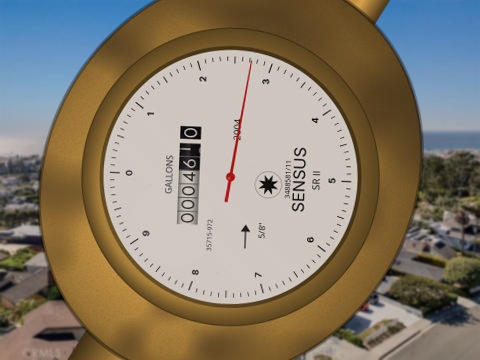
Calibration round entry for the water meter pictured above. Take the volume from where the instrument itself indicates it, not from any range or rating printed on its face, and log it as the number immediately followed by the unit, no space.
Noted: 4612.7gal
